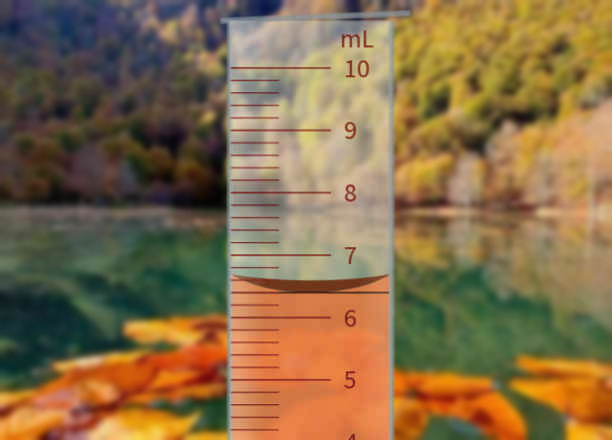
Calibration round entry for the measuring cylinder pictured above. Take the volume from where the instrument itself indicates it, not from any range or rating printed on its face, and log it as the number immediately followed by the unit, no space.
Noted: 6.4mL
